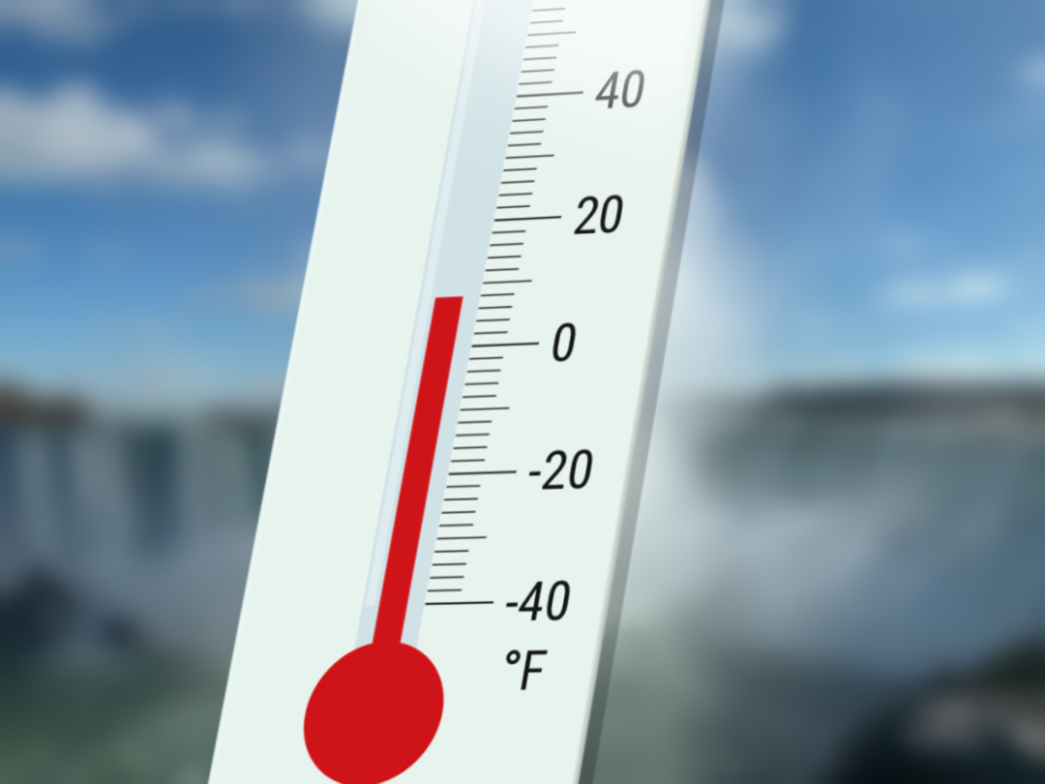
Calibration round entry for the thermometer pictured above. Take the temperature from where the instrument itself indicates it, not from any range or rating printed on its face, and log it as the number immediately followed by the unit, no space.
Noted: 8°F
